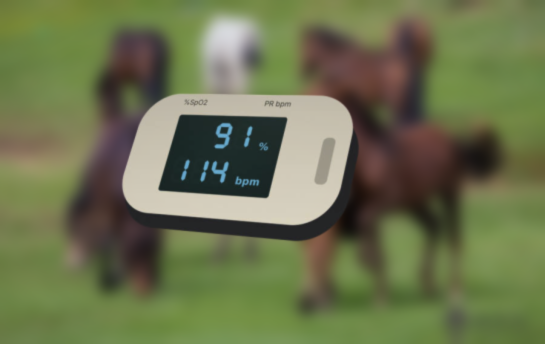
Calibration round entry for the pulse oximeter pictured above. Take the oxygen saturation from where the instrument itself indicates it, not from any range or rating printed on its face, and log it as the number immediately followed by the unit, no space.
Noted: 91%
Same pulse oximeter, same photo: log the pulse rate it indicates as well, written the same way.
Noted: 114bpm
